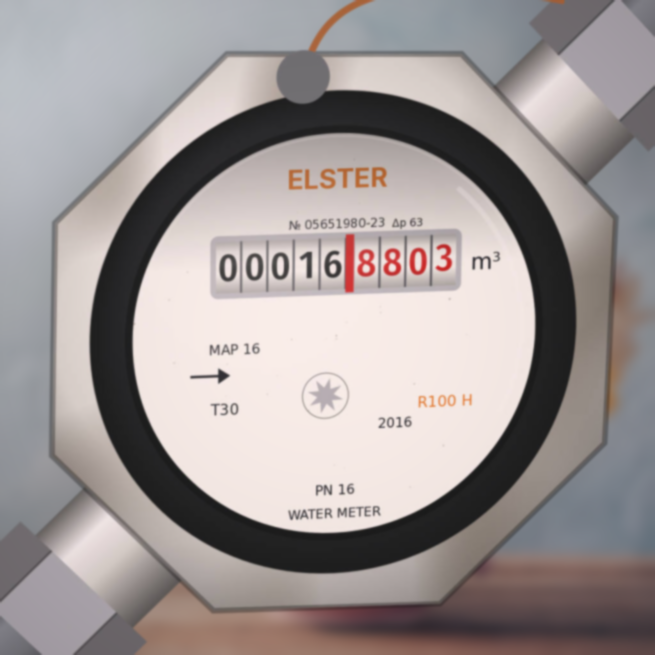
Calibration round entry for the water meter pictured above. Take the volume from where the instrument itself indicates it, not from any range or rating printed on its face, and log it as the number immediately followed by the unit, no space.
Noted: 16.8803m³
